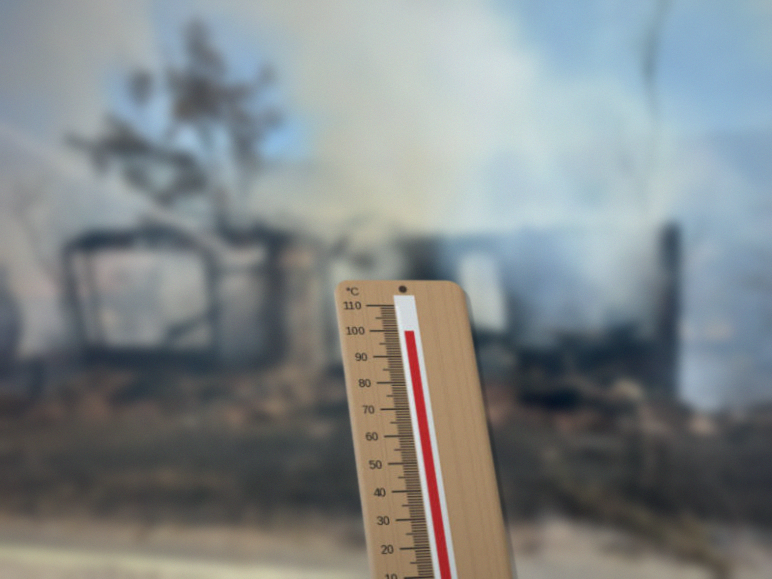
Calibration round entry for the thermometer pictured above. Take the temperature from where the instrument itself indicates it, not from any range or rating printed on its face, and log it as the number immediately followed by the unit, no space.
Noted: 100°C
